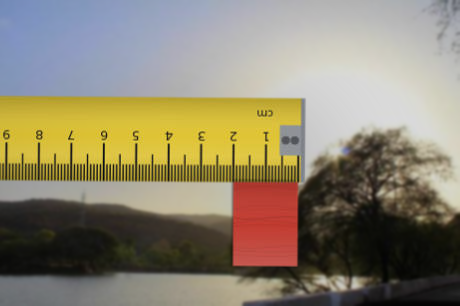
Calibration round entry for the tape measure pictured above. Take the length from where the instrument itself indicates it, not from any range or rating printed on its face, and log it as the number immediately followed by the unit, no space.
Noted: 2cm
